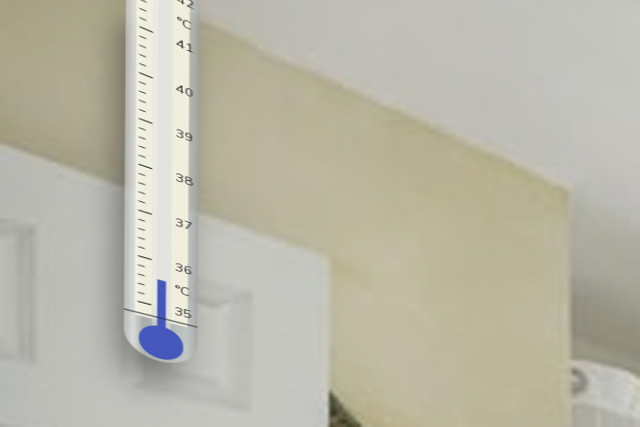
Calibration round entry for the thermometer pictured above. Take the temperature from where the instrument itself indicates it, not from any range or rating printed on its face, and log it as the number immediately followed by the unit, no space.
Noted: 35.6°C
